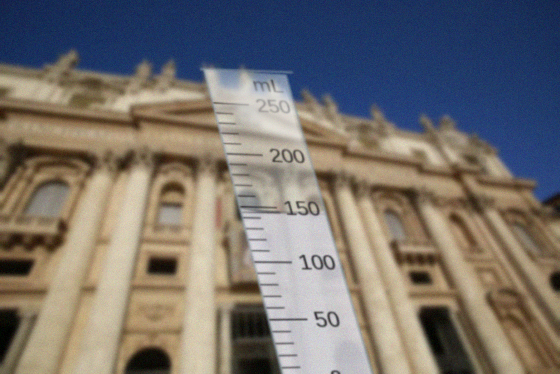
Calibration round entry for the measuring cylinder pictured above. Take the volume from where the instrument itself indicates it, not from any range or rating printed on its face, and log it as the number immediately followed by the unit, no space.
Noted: 145mL
